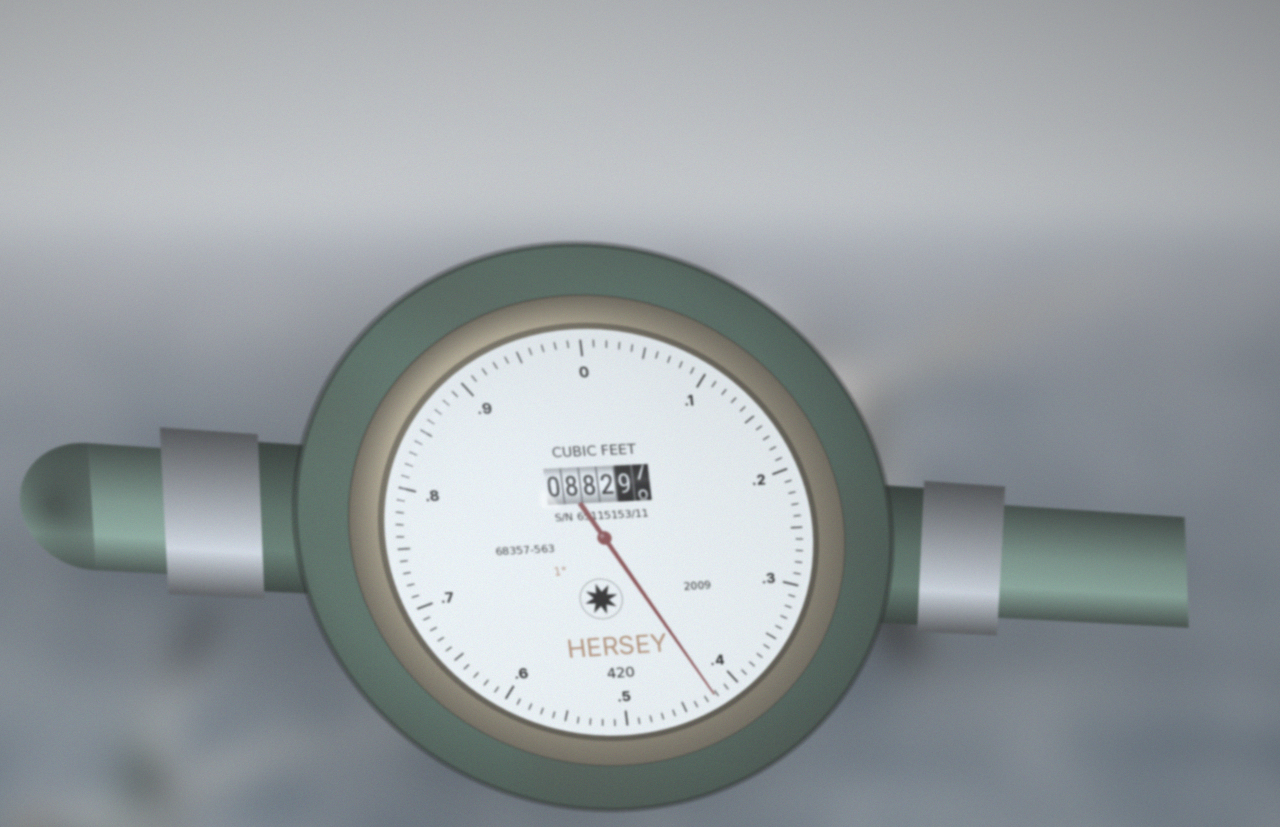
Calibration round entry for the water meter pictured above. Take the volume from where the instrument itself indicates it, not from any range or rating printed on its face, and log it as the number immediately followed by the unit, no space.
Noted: 88297.42ft³
